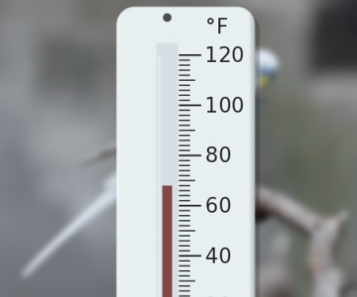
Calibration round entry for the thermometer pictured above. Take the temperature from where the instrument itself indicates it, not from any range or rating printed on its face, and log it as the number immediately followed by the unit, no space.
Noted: 68°F
